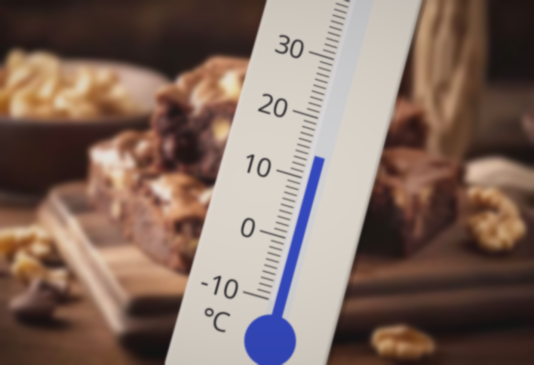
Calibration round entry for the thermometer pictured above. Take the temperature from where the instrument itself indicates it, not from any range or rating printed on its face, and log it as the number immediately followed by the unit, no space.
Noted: 14°C
